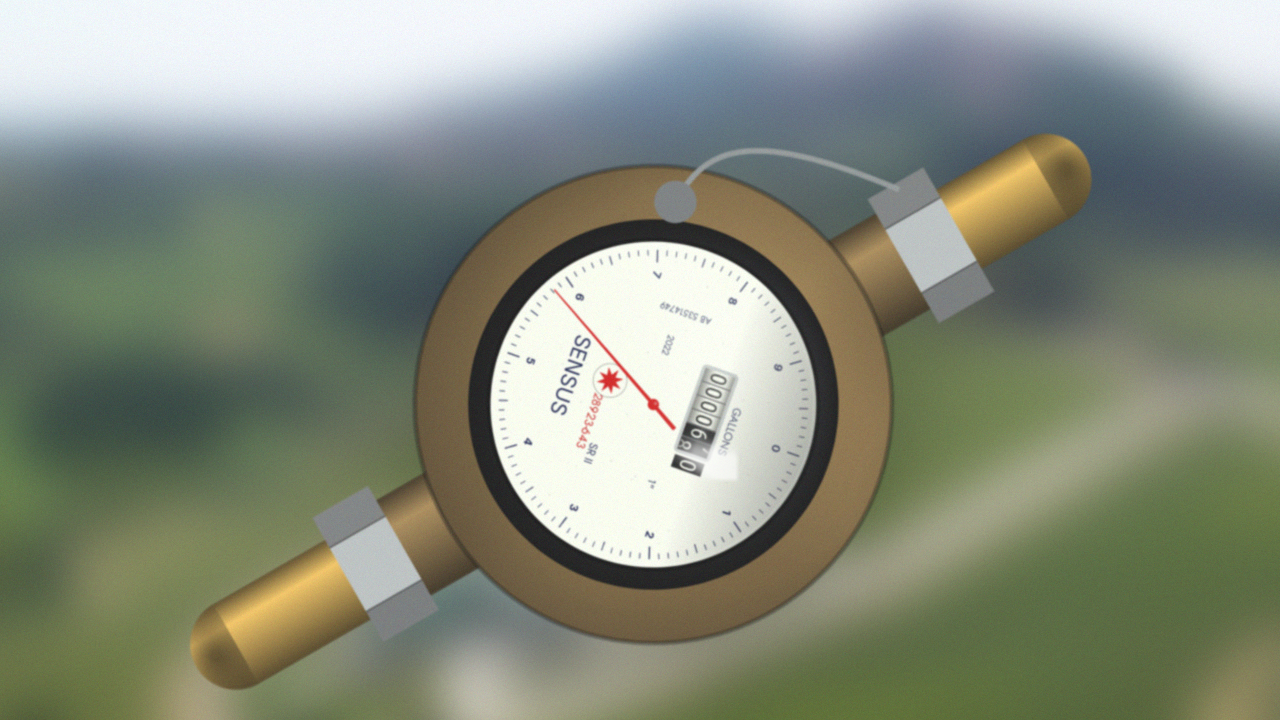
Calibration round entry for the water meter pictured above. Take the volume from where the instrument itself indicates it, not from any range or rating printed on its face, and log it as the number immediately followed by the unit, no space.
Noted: 675.8gal
